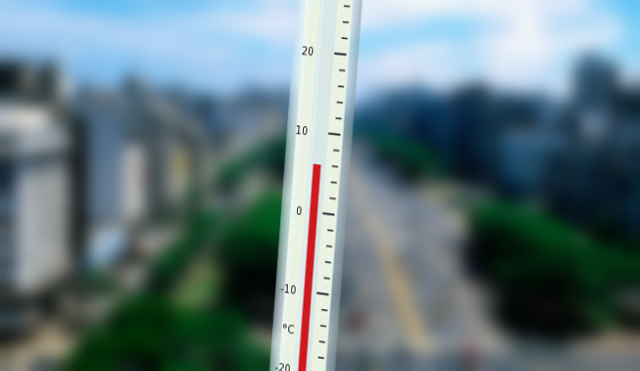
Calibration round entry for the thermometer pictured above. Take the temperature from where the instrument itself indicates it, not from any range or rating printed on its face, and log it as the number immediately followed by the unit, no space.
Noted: 6°C
